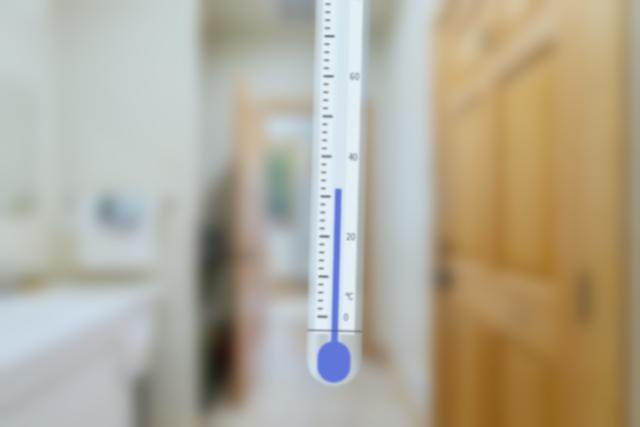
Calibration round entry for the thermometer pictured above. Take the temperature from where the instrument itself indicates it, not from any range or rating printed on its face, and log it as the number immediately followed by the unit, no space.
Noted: 32°C
